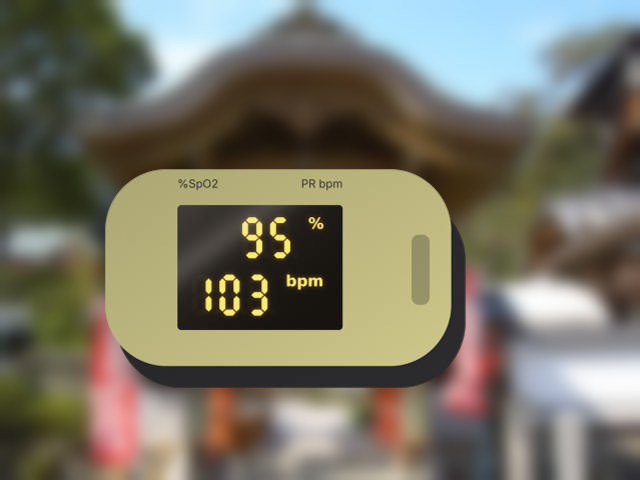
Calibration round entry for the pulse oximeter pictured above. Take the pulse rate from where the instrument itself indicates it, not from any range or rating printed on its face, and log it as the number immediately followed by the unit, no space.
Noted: 103bpm
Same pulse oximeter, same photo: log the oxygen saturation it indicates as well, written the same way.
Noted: 95%
